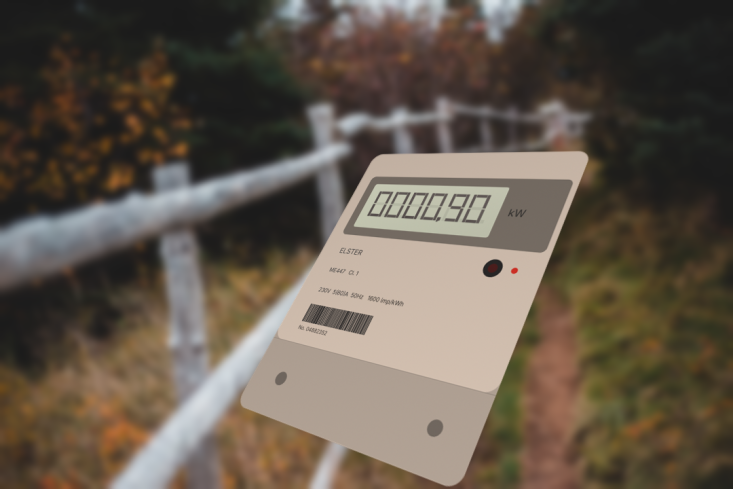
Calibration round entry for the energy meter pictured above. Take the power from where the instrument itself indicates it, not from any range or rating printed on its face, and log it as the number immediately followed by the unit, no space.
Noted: 0.90kW
